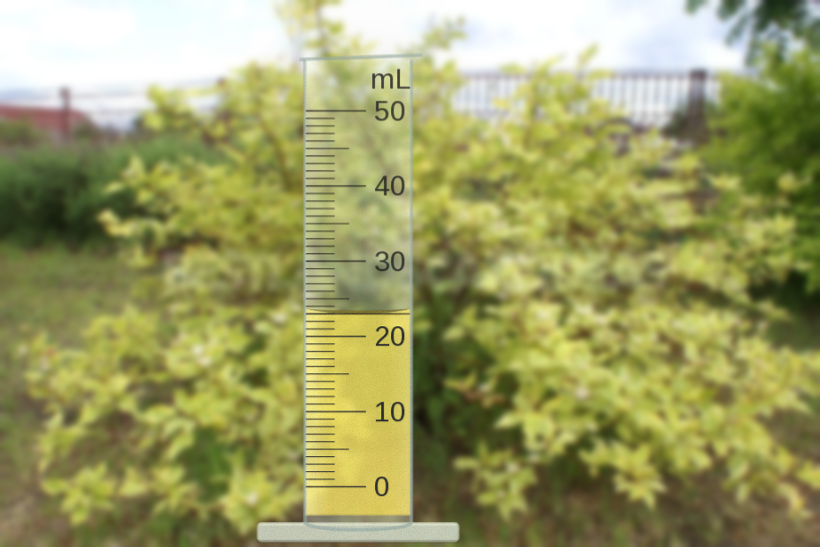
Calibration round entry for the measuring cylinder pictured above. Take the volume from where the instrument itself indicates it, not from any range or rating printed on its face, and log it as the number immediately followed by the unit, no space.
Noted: 23mL
